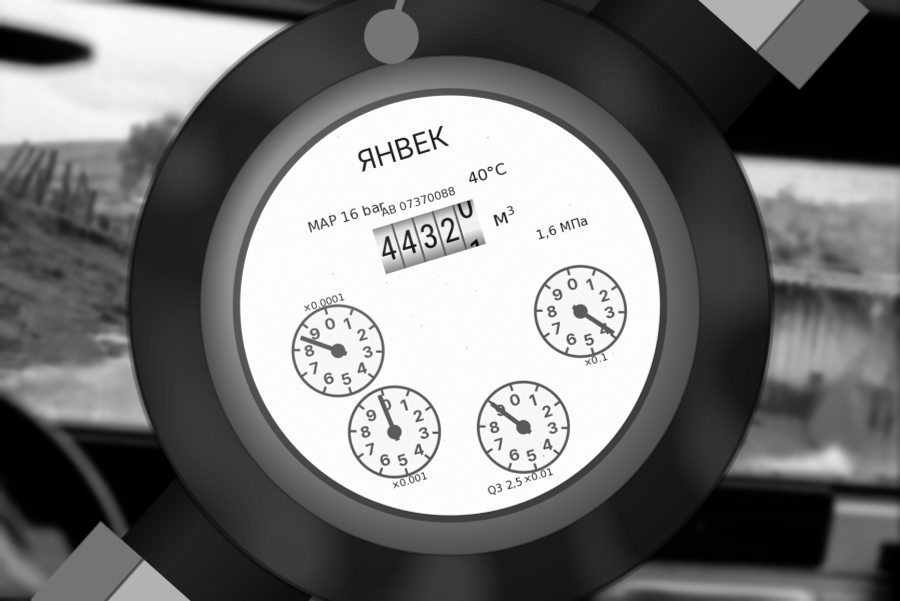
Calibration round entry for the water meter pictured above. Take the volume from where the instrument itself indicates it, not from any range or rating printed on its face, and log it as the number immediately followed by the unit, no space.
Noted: 44320.3898m³
